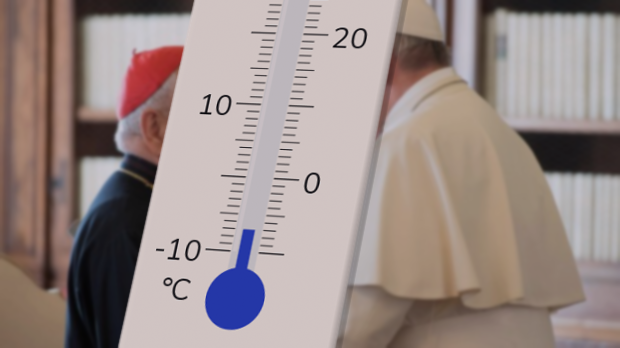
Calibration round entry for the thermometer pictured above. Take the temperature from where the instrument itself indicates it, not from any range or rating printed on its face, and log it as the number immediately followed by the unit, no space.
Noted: -7°C
